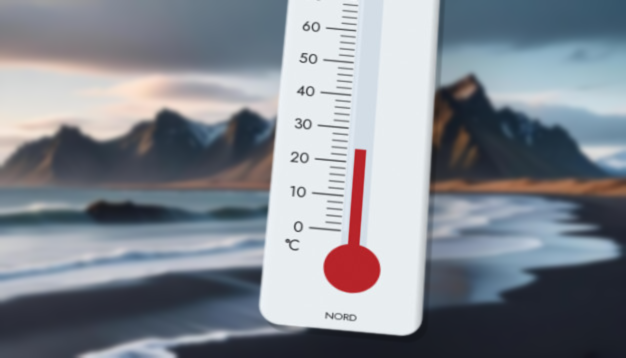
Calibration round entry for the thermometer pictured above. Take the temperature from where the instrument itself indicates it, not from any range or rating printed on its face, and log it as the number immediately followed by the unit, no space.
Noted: 24°C
